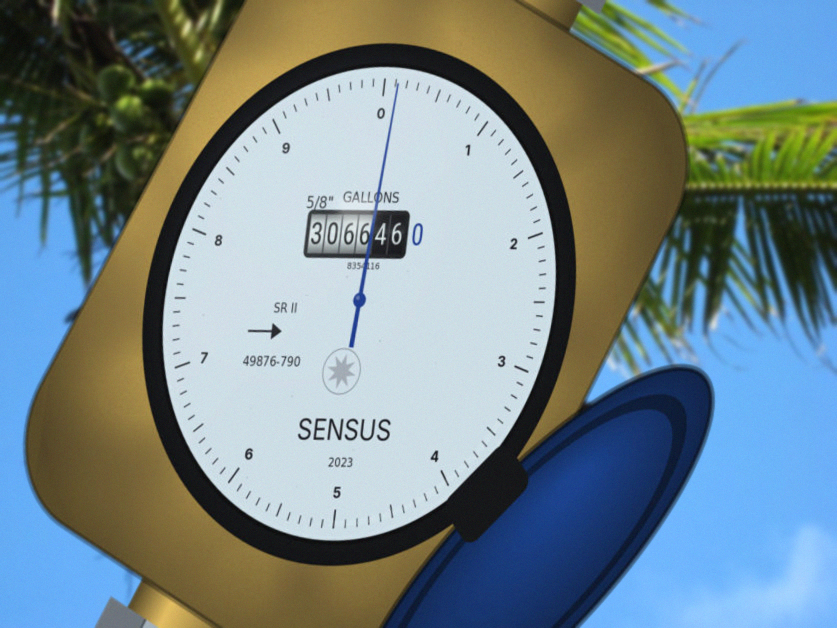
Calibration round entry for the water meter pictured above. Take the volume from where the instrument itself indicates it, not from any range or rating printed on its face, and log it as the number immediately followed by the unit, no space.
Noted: 3066460.1gal
